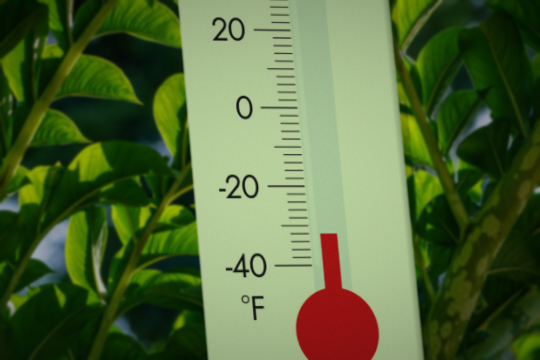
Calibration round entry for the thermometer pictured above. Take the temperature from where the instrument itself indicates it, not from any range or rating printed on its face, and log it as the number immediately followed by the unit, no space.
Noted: -32°F
